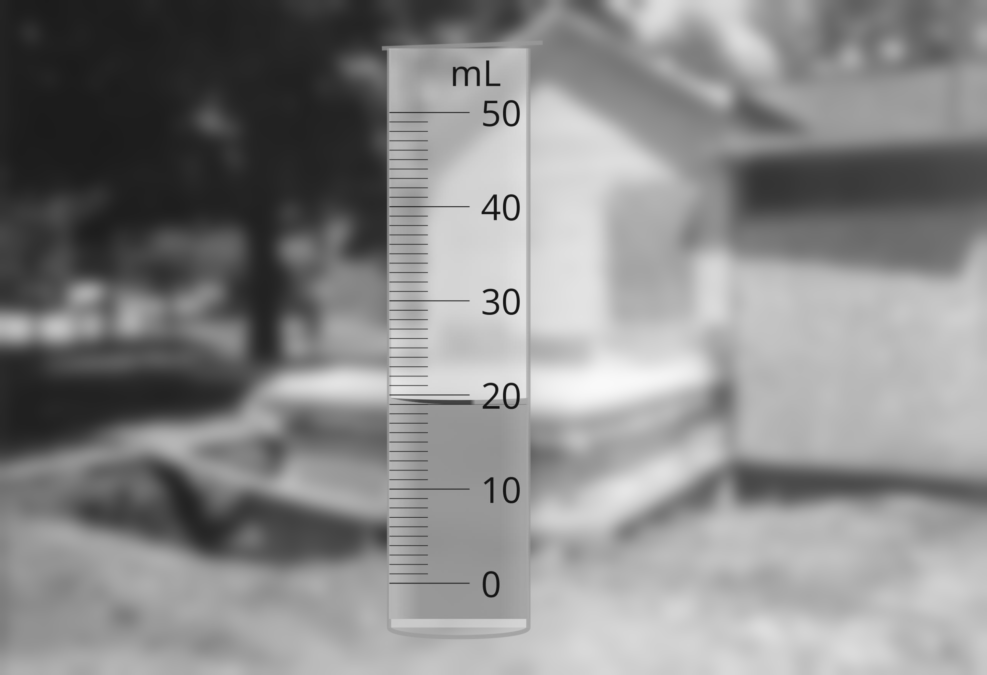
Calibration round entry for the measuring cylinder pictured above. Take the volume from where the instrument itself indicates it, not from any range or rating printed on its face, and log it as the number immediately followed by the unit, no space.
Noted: 19mL
